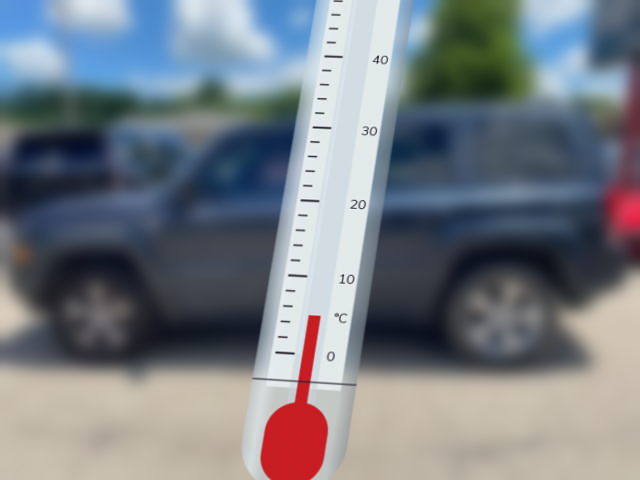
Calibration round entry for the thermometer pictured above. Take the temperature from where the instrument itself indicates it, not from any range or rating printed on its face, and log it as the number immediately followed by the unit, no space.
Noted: 5°C
